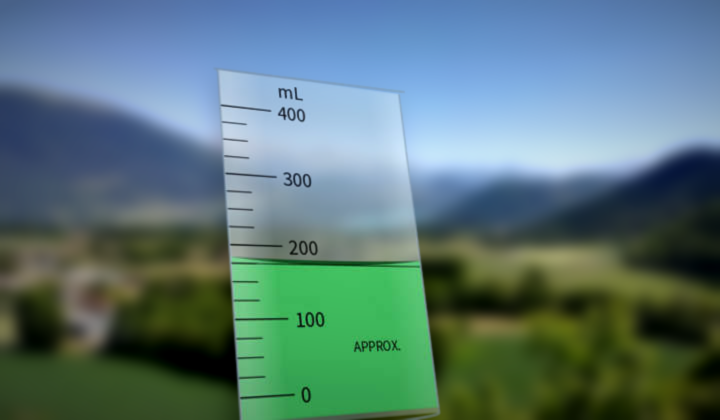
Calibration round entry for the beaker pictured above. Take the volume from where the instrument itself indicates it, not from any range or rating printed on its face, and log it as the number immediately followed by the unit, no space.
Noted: 175mL
